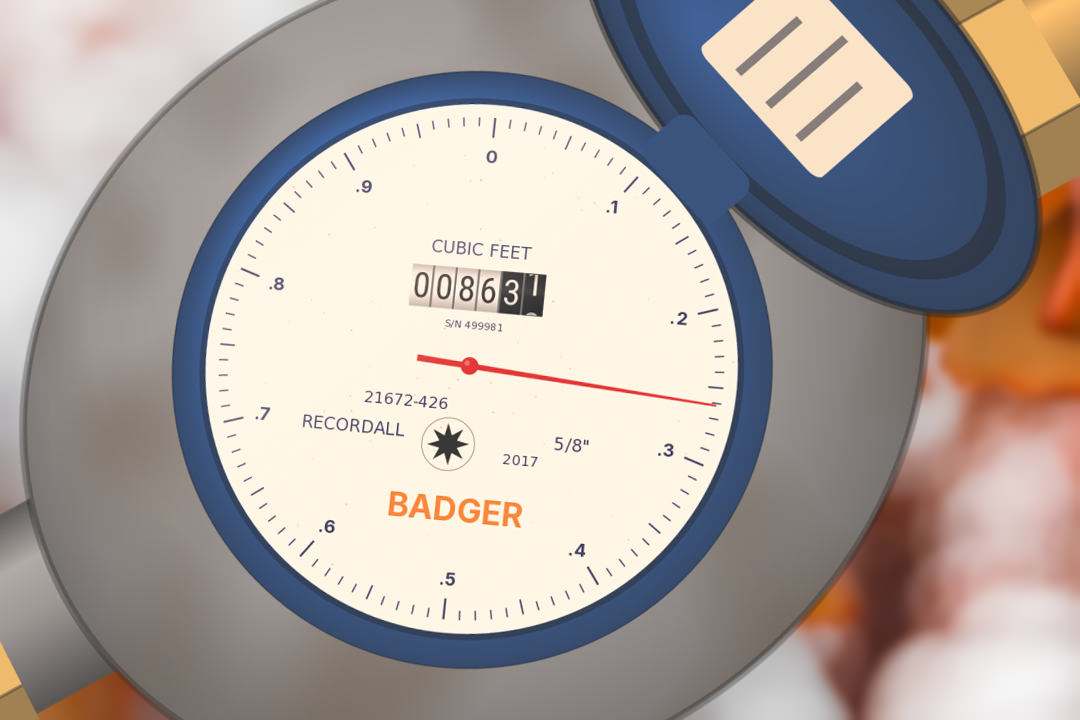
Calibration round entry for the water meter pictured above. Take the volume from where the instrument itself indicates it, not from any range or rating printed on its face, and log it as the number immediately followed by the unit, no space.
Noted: 8631.26ft³
